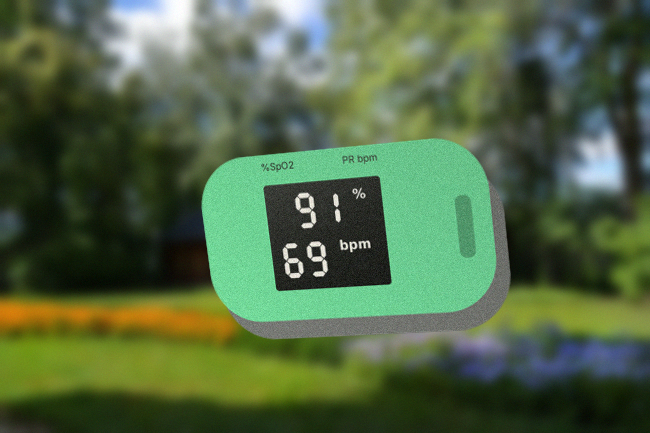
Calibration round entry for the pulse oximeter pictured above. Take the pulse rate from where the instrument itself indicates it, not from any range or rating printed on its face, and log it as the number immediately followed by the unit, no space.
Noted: 69bpm
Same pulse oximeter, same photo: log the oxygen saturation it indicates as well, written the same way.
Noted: 91%
